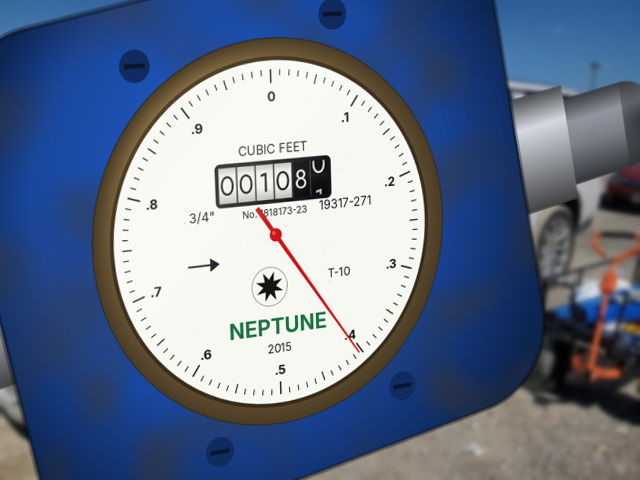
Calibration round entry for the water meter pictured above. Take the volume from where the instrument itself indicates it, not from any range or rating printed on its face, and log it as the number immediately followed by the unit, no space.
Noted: 1080.40ft³
